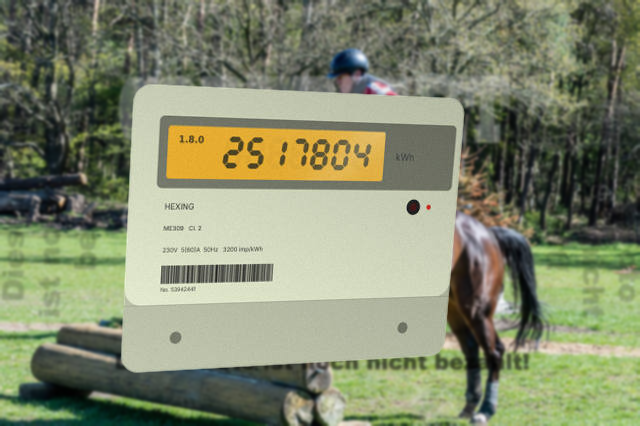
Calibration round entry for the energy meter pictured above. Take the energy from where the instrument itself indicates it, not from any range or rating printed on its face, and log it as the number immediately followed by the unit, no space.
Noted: 2517804kWh
